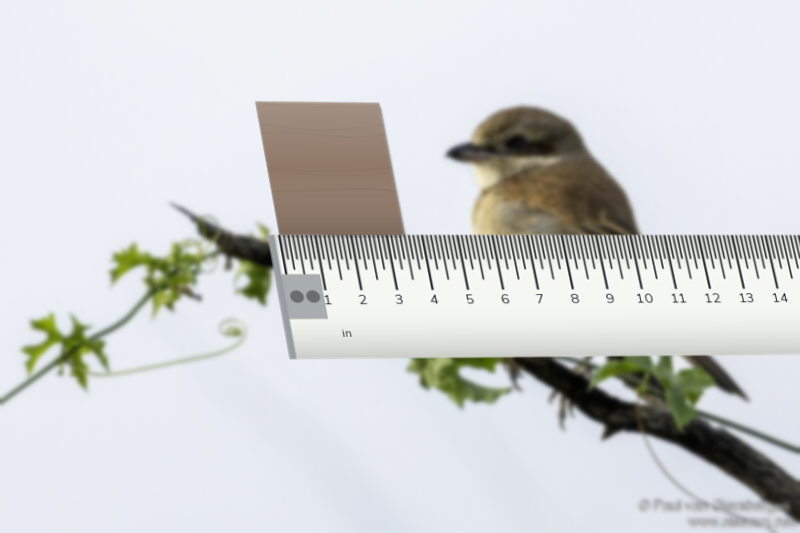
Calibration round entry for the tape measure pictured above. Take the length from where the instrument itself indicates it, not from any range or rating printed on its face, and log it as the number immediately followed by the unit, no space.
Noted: 3.5in
